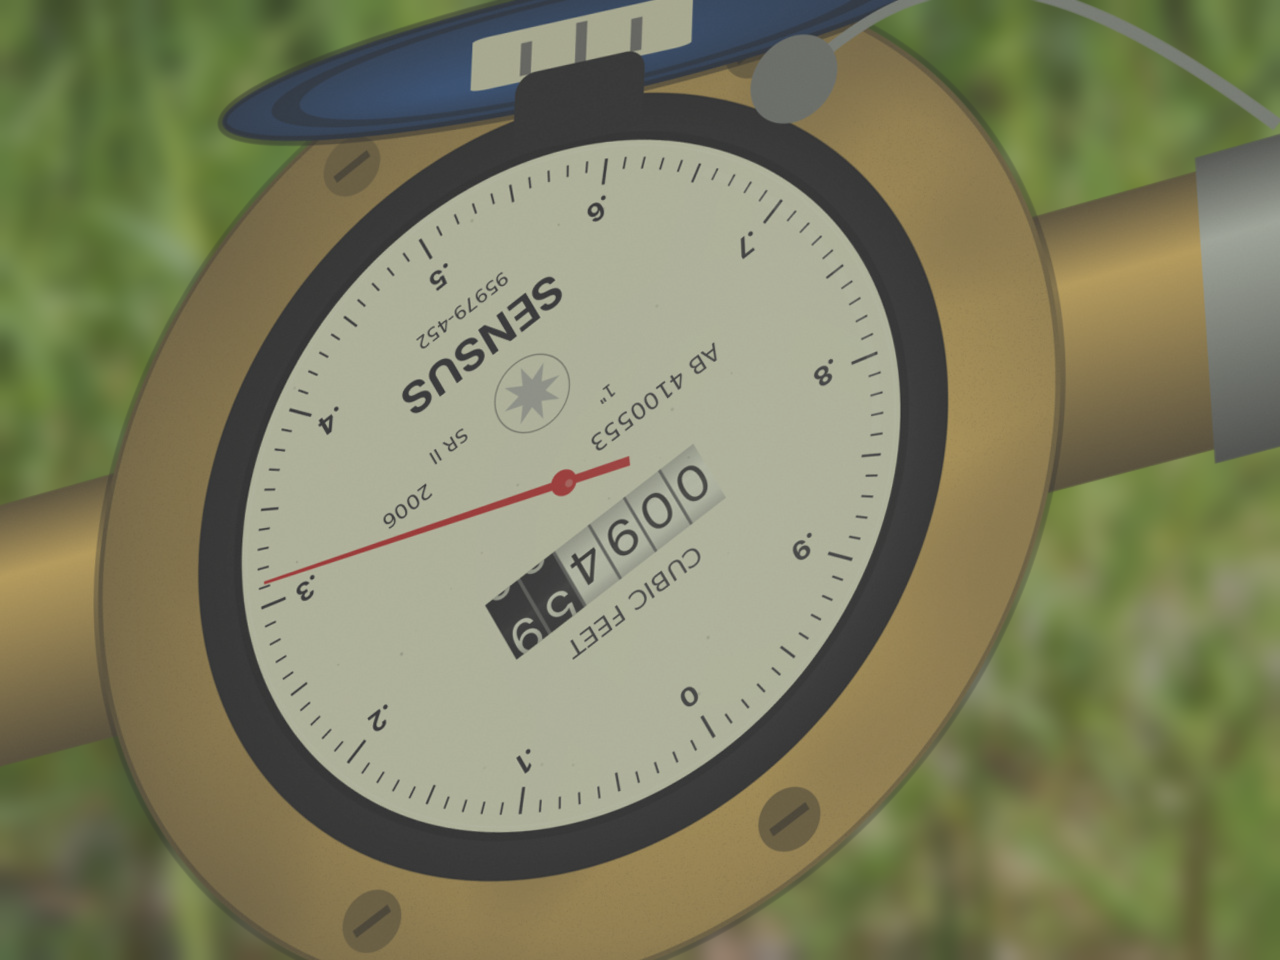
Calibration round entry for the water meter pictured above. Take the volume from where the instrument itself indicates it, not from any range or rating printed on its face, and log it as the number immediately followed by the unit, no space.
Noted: 9459.31ft³
